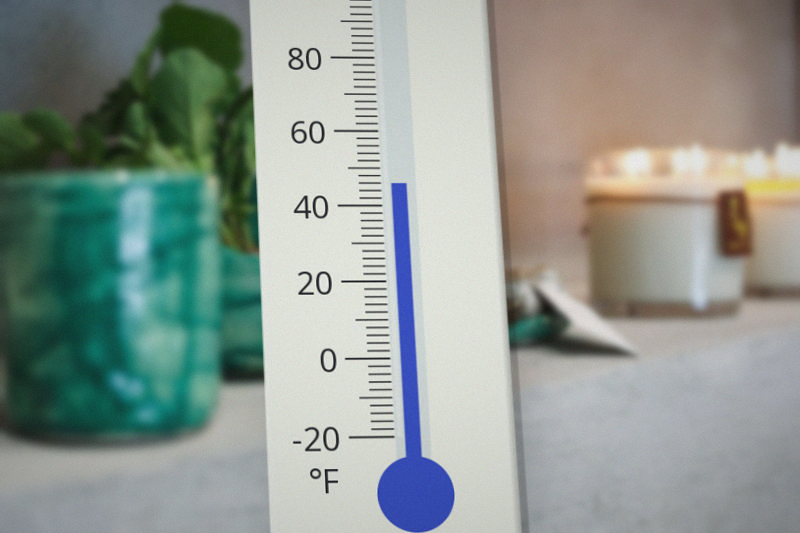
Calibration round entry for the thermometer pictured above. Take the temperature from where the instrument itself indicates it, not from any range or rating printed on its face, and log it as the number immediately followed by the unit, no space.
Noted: 46°F
